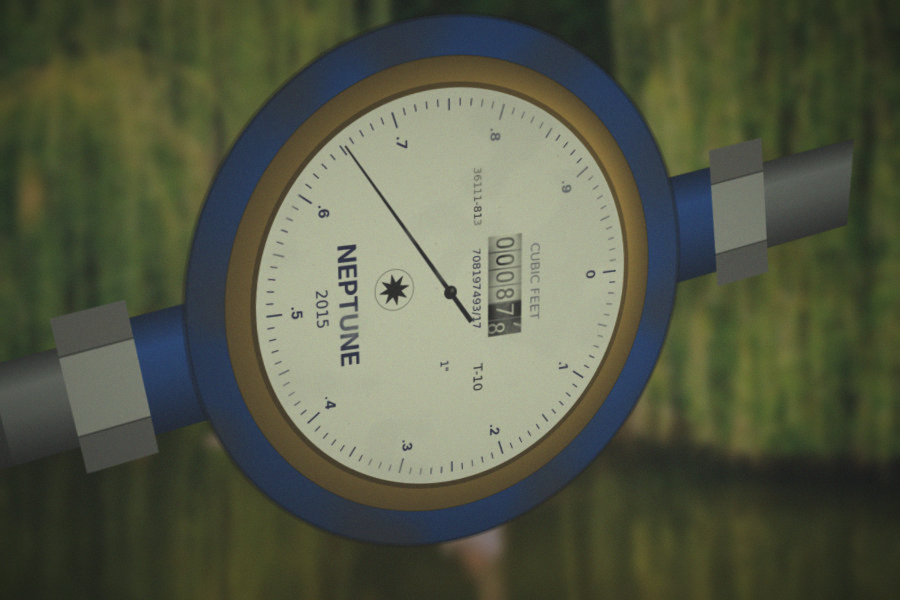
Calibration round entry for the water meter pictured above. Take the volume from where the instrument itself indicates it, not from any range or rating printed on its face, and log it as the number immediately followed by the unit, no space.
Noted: 877.65ft³
